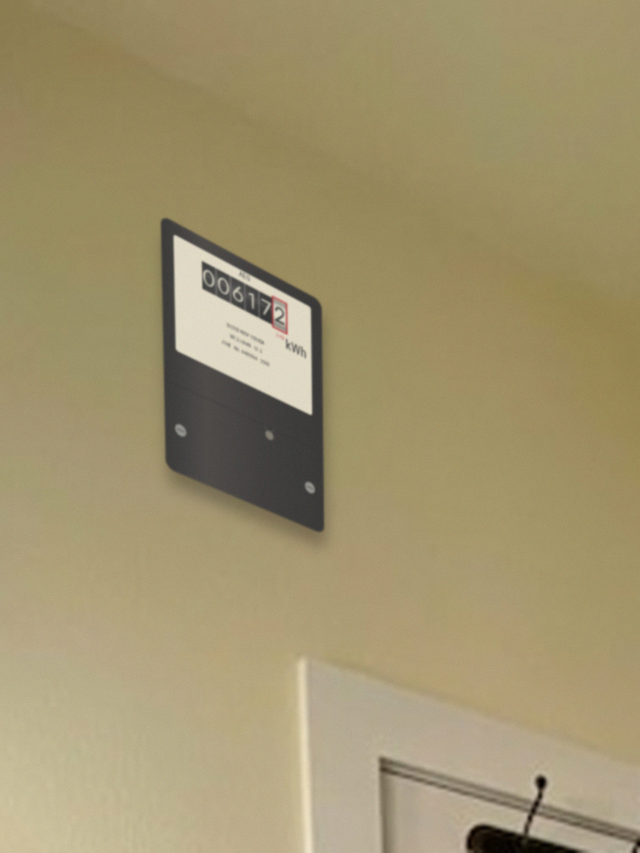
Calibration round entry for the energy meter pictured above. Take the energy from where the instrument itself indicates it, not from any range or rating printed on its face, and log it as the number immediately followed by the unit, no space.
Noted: 617.2kWh
